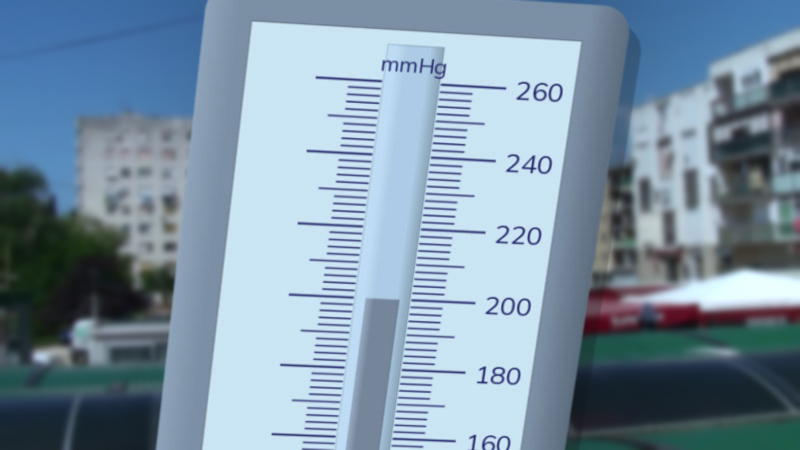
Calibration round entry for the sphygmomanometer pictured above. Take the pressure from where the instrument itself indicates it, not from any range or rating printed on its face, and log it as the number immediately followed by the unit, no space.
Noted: 200mmHg
